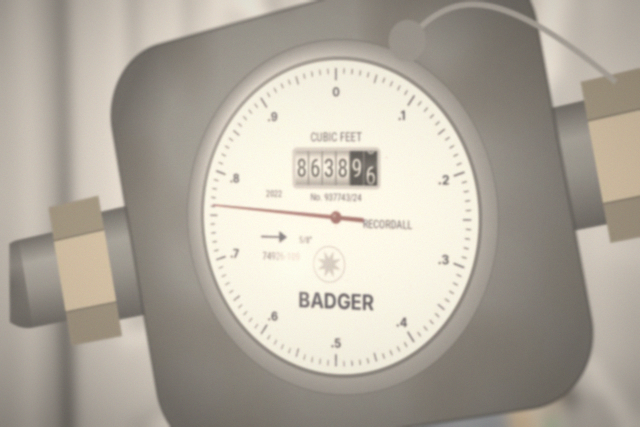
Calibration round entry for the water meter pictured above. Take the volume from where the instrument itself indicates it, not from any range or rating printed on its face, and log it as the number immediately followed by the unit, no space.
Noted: 863895.76ft³
